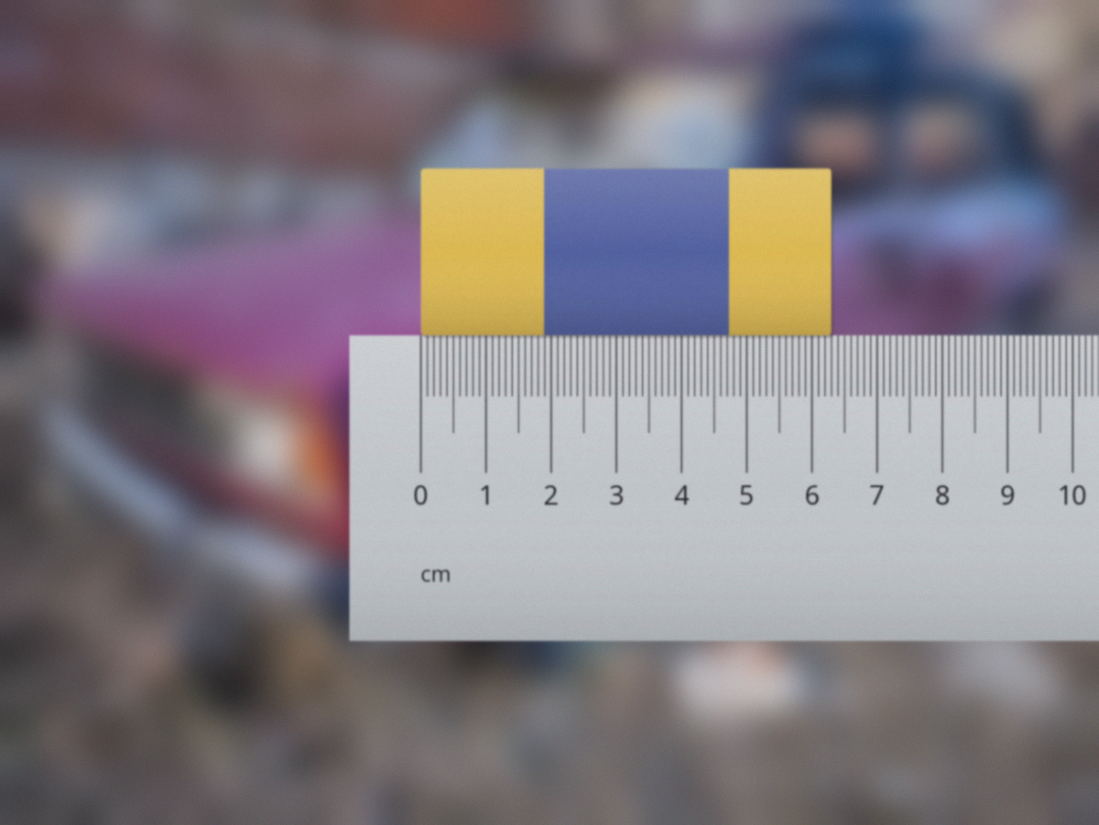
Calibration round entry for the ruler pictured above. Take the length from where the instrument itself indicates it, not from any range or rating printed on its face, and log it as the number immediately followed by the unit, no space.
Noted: 6.3cm
